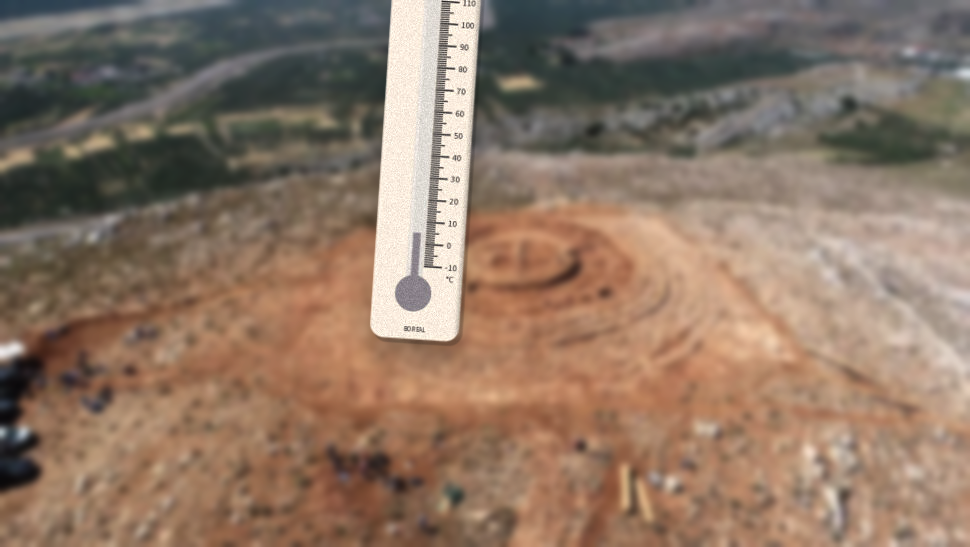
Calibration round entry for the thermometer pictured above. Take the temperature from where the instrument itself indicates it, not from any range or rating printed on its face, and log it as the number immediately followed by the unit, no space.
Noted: 5°C
